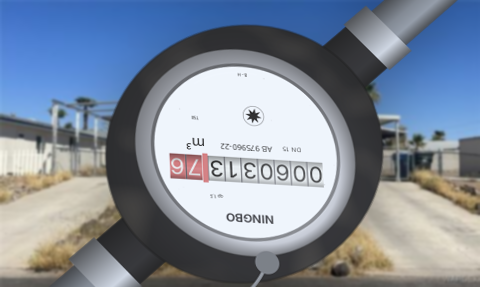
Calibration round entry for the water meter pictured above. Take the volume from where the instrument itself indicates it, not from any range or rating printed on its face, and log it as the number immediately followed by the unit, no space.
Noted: 60313.76m³
